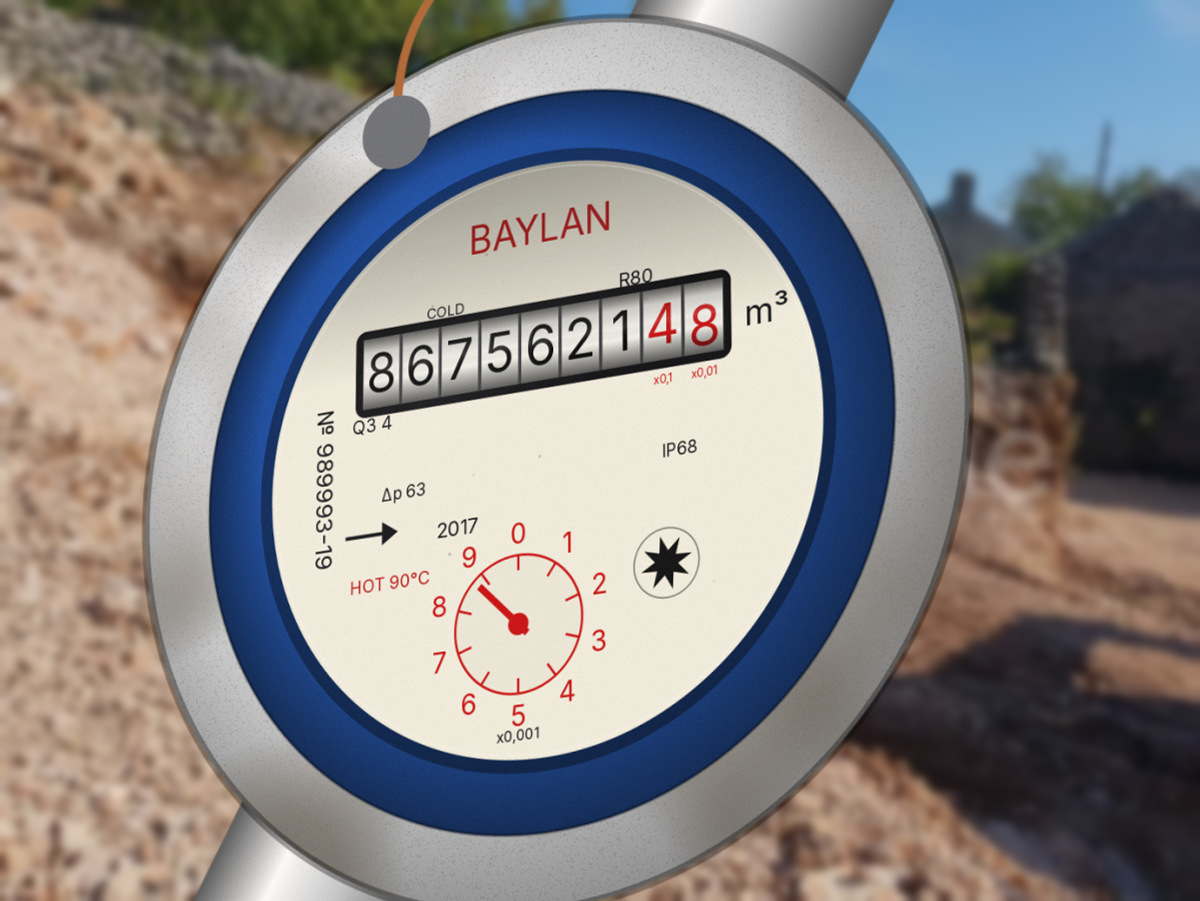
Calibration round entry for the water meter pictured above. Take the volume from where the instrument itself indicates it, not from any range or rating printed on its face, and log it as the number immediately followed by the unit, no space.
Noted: 8675621.478m³
